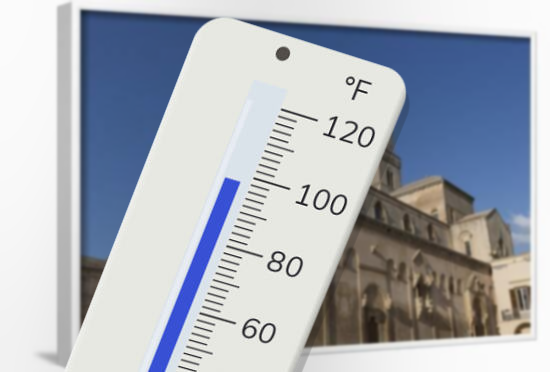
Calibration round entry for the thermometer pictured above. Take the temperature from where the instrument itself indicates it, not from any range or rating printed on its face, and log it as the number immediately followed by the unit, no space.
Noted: 98°F
